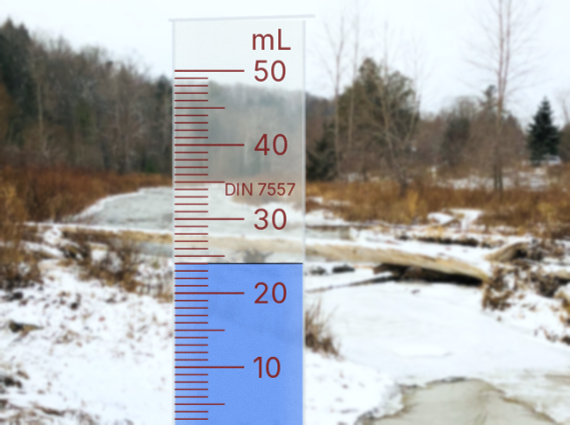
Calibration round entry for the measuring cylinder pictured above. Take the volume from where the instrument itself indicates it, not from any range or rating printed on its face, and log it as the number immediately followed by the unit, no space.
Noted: 24mL
